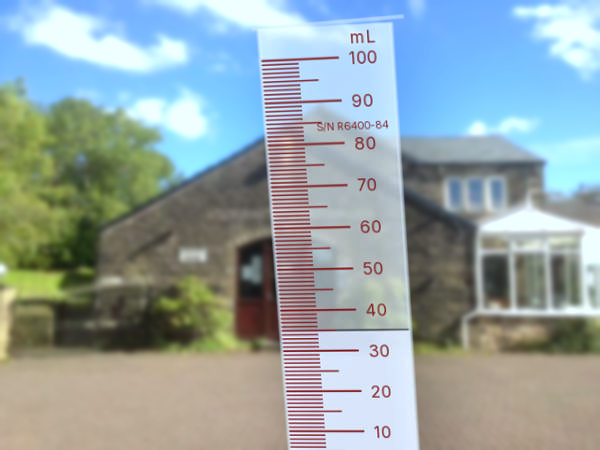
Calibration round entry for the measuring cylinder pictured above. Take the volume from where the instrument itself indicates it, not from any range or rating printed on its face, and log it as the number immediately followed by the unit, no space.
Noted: 35mL
